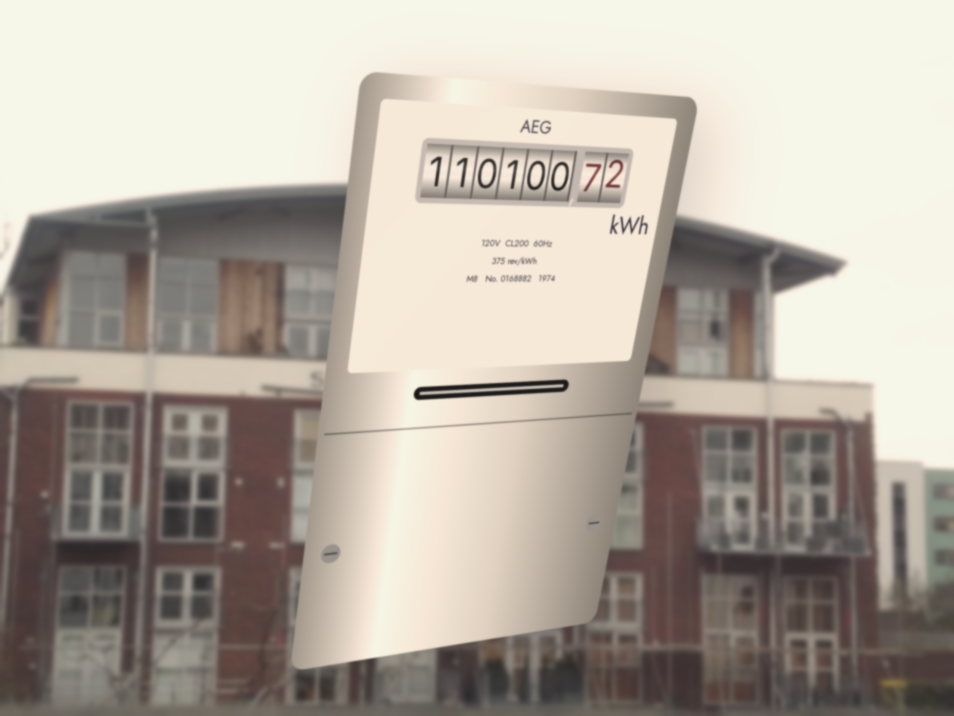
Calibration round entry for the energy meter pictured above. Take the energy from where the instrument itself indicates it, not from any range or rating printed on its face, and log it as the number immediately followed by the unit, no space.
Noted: 110100.72kWh
